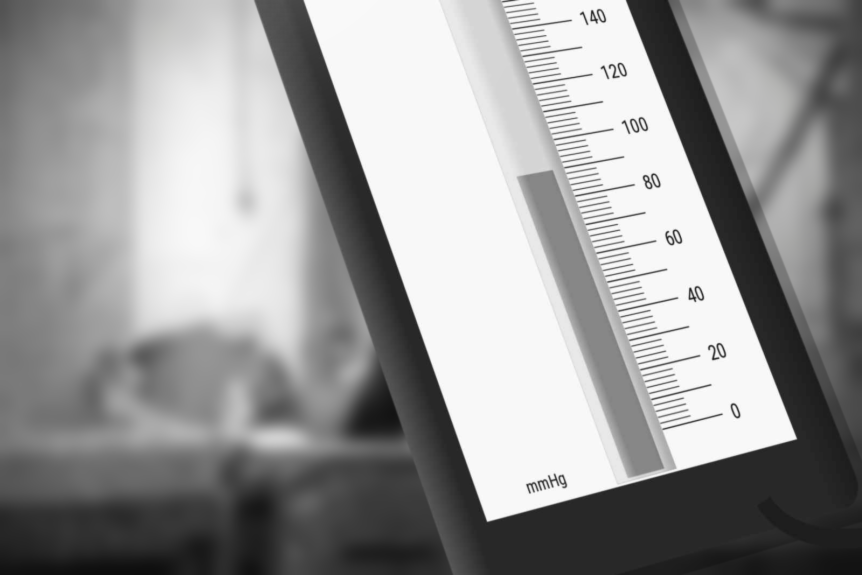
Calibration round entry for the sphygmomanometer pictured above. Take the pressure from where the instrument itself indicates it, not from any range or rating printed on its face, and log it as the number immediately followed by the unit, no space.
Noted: 90mmHg
